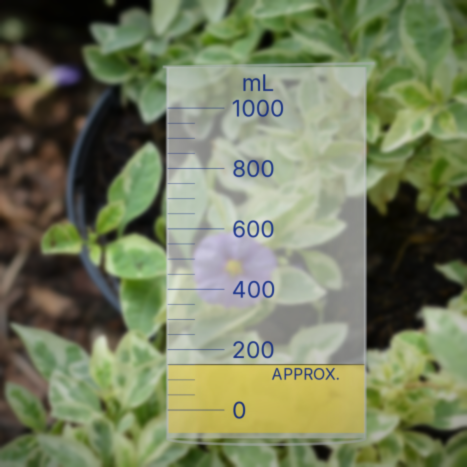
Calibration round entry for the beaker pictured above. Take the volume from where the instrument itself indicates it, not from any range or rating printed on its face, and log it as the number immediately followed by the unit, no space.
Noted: 150mL
